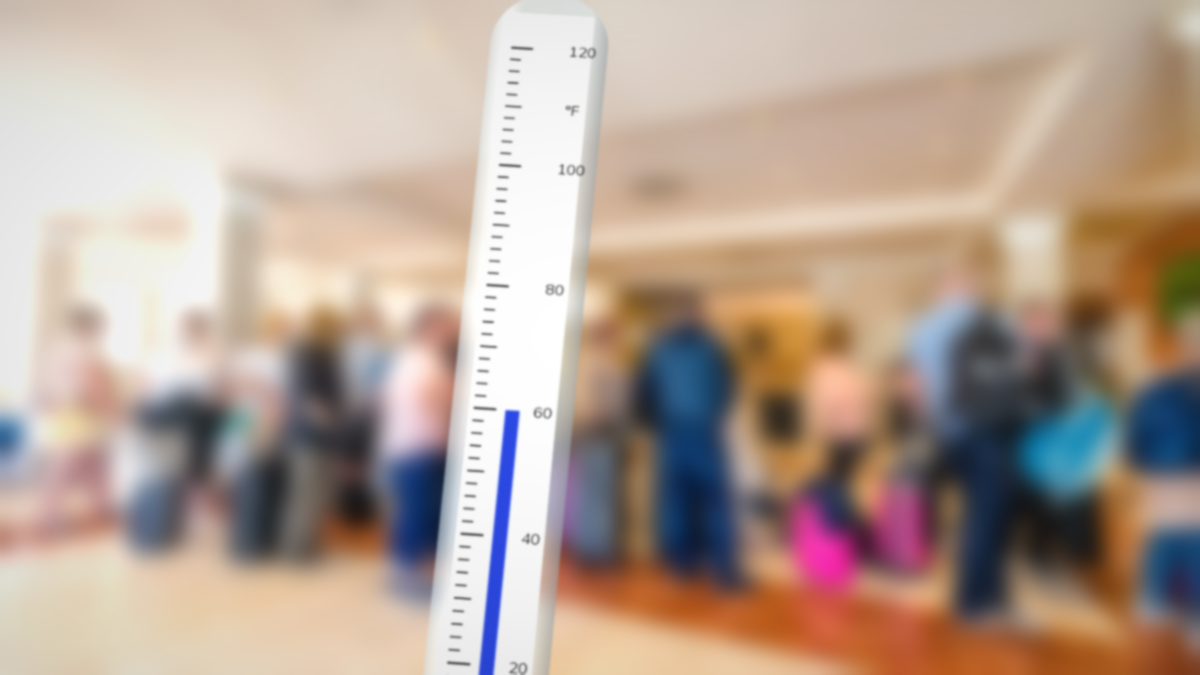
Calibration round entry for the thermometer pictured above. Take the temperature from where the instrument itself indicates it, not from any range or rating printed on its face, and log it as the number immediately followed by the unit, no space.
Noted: 60°F
